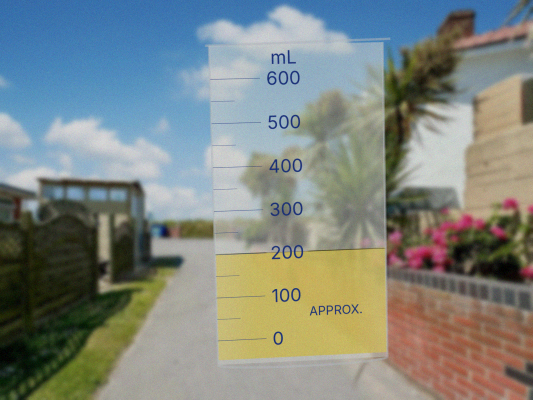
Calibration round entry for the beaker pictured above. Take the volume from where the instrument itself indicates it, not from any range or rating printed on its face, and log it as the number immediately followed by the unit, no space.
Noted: 200mL
